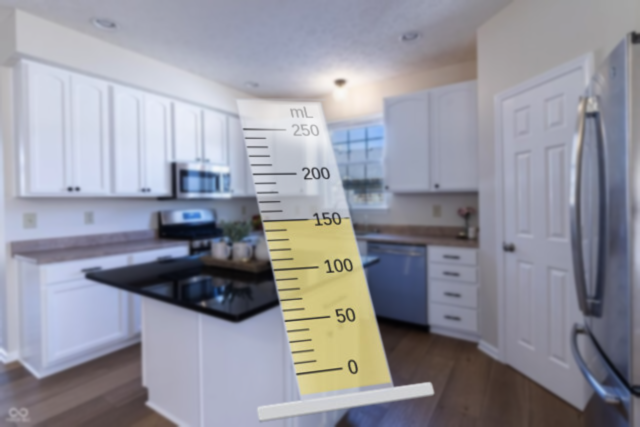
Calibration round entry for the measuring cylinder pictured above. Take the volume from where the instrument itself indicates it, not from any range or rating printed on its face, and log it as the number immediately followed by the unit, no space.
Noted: 150mL
